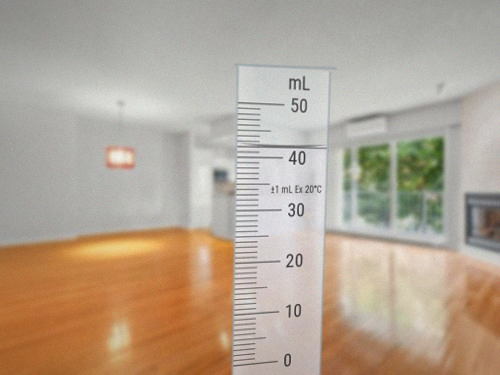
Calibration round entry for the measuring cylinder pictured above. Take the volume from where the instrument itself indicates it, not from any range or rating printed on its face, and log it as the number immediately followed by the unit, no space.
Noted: 42mL
